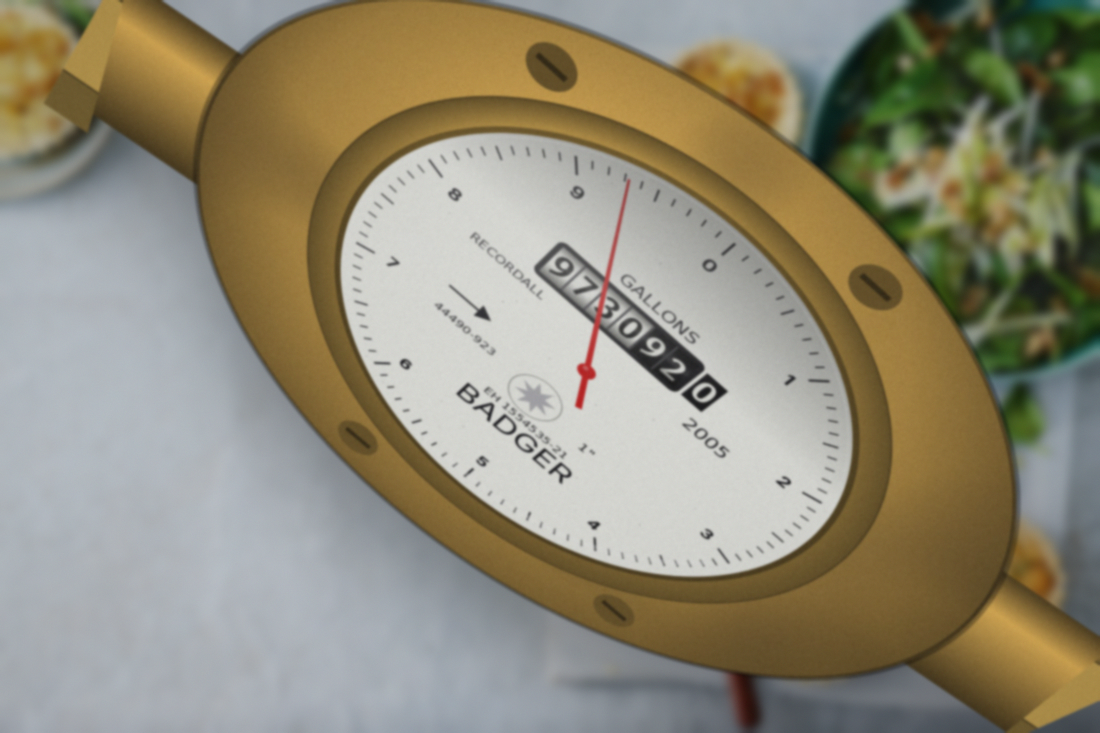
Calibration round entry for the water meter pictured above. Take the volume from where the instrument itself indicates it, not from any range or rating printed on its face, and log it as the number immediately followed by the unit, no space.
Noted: 9730919.3gal
